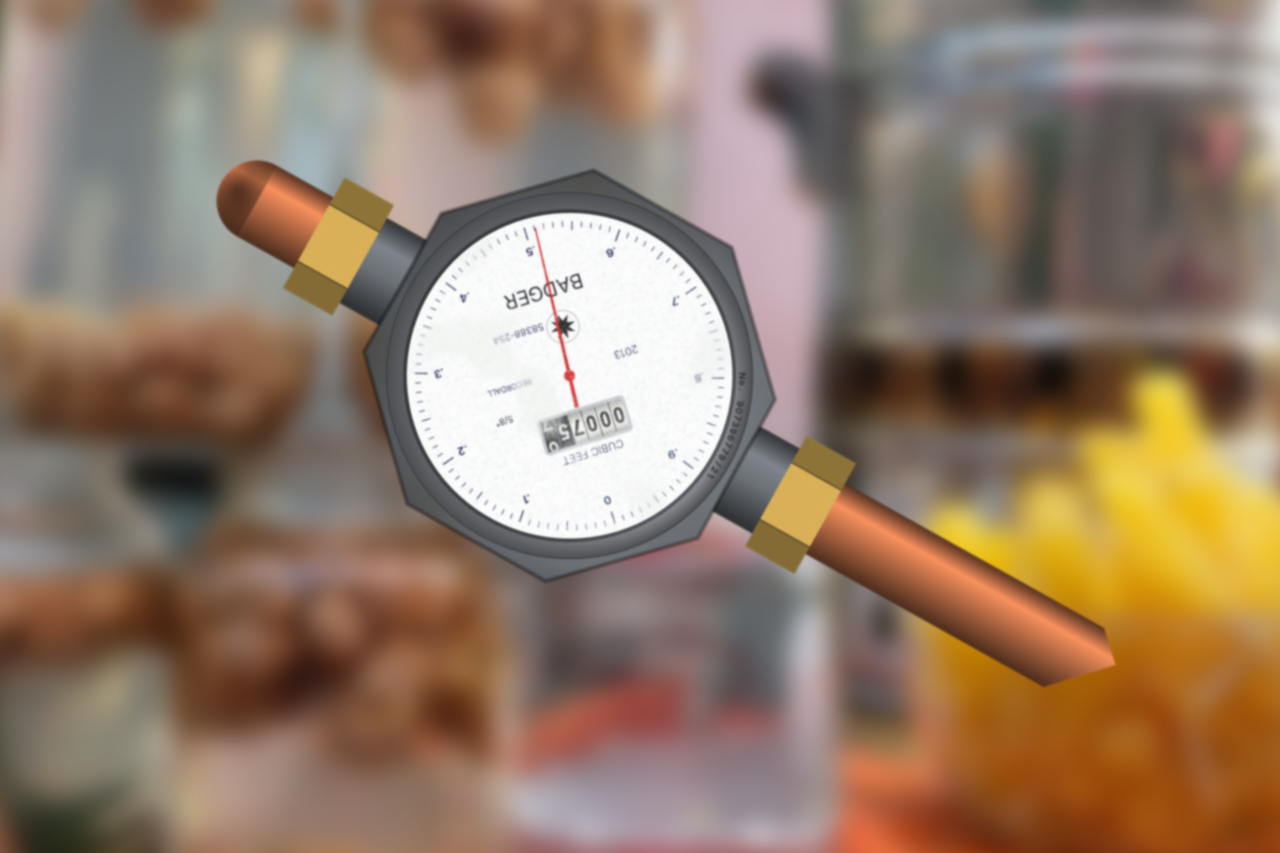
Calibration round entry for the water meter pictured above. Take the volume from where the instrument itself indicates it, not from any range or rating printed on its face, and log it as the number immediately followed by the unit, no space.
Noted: 756.51ft³
